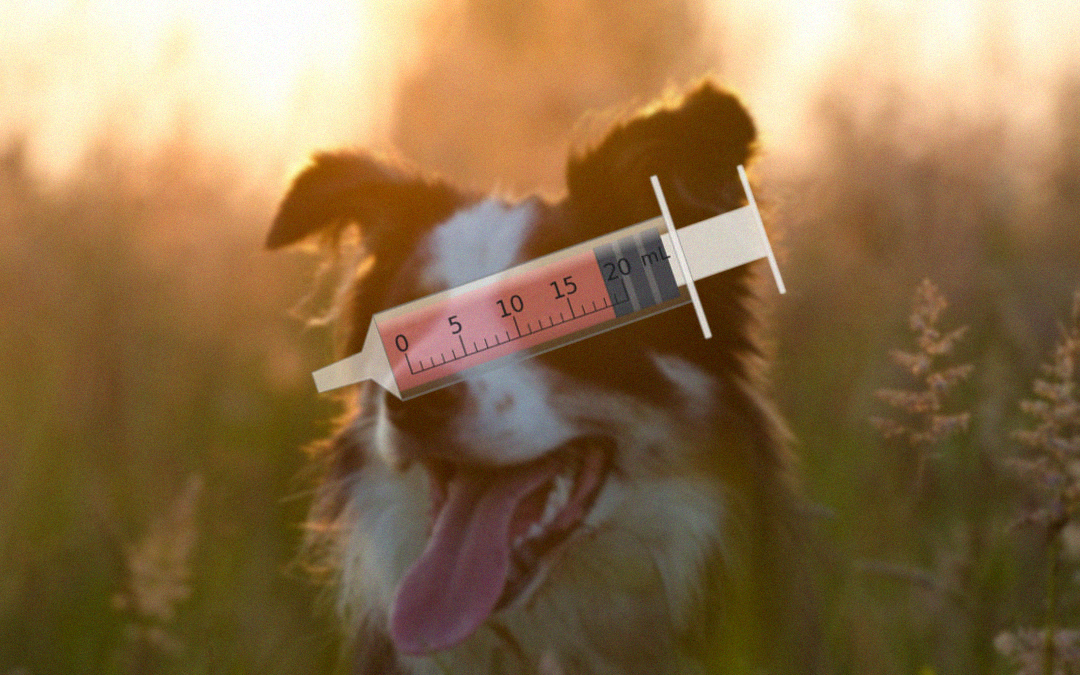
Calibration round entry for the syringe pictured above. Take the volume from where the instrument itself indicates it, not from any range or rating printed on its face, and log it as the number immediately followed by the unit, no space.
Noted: 18.5mL
